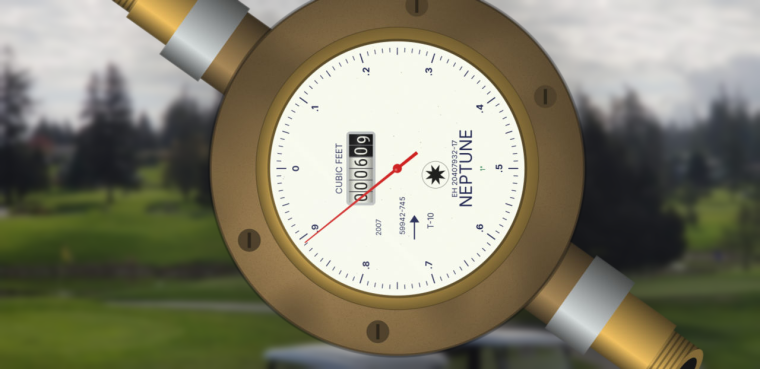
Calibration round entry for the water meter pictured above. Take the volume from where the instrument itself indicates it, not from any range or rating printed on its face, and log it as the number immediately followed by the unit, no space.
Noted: 608.89ft³
